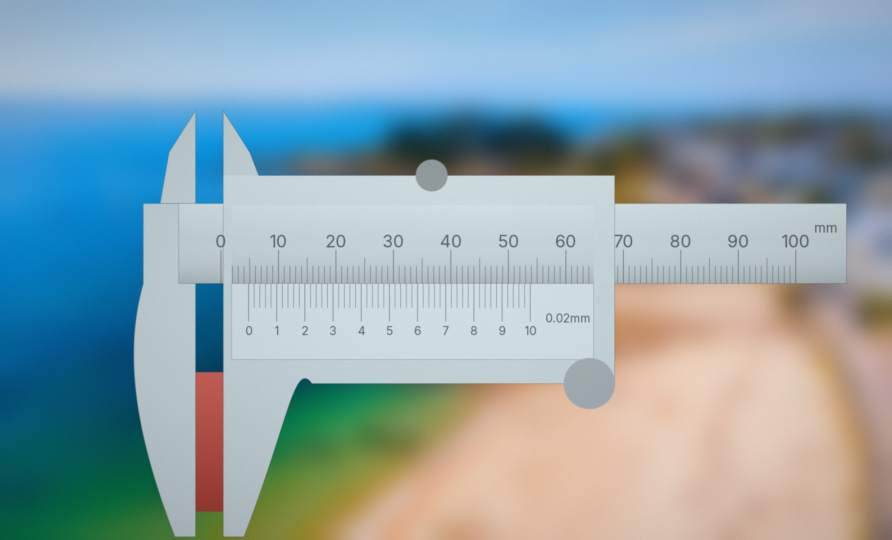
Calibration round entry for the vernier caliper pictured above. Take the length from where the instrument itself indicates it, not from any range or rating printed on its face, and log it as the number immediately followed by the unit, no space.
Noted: 4.8mm
